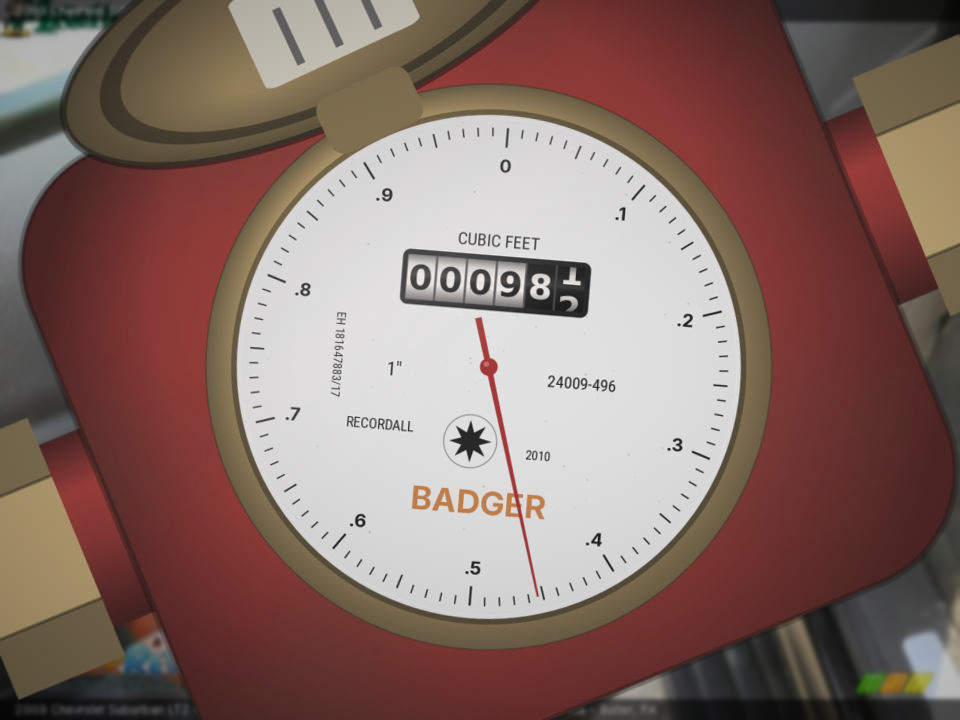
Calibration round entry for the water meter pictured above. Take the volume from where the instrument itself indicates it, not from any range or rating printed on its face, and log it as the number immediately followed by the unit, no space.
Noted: 981.45ft³
